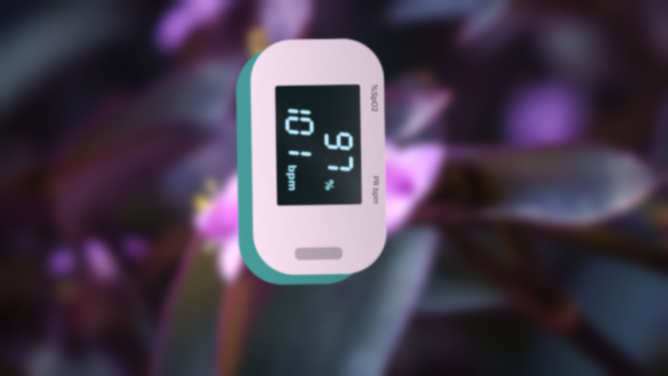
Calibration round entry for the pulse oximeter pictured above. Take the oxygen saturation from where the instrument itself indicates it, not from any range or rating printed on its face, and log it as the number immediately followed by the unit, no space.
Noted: 97%
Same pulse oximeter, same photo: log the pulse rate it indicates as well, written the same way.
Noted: 101bpm
